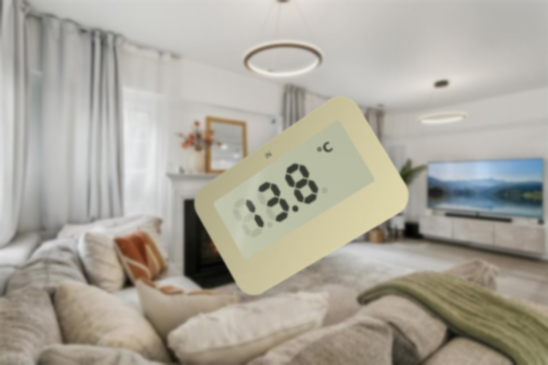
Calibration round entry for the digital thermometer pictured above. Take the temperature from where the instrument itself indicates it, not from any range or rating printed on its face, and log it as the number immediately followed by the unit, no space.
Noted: 13.8°C
